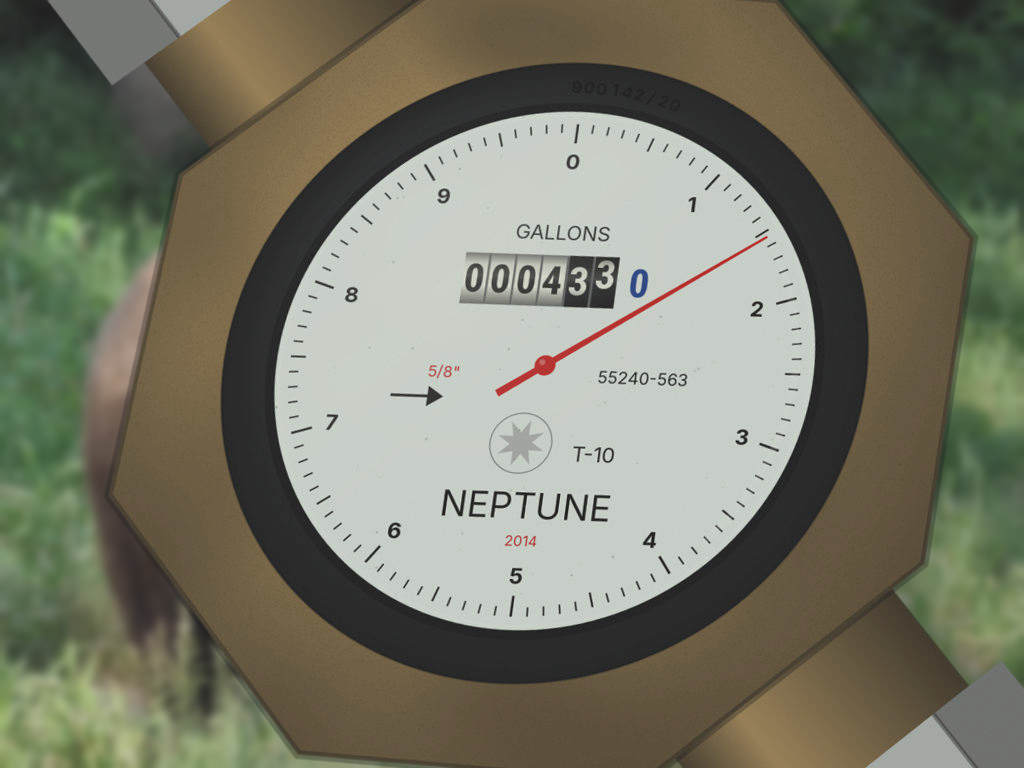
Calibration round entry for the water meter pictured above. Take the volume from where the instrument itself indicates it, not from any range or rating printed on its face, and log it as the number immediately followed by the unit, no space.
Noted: 4331.5gal
